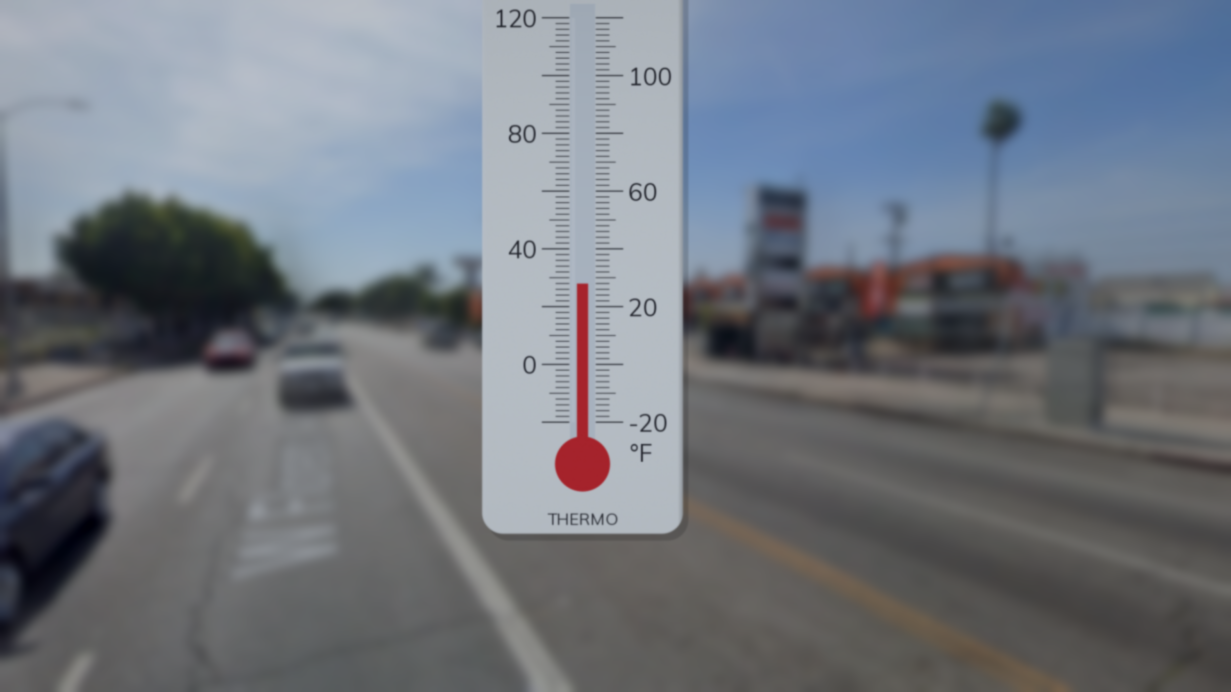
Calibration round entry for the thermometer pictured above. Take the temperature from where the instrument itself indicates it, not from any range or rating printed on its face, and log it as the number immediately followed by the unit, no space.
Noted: 28°F
